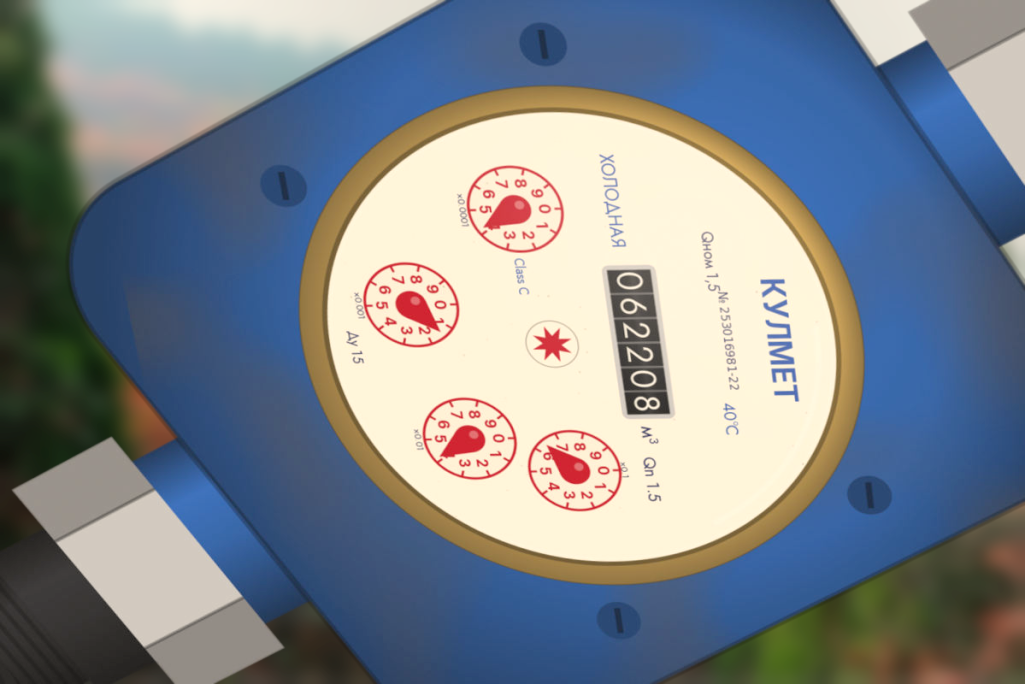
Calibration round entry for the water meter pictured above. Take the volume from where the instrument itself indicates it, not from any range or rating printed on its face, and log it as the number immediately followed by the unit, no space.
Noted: 62208.6414m³
